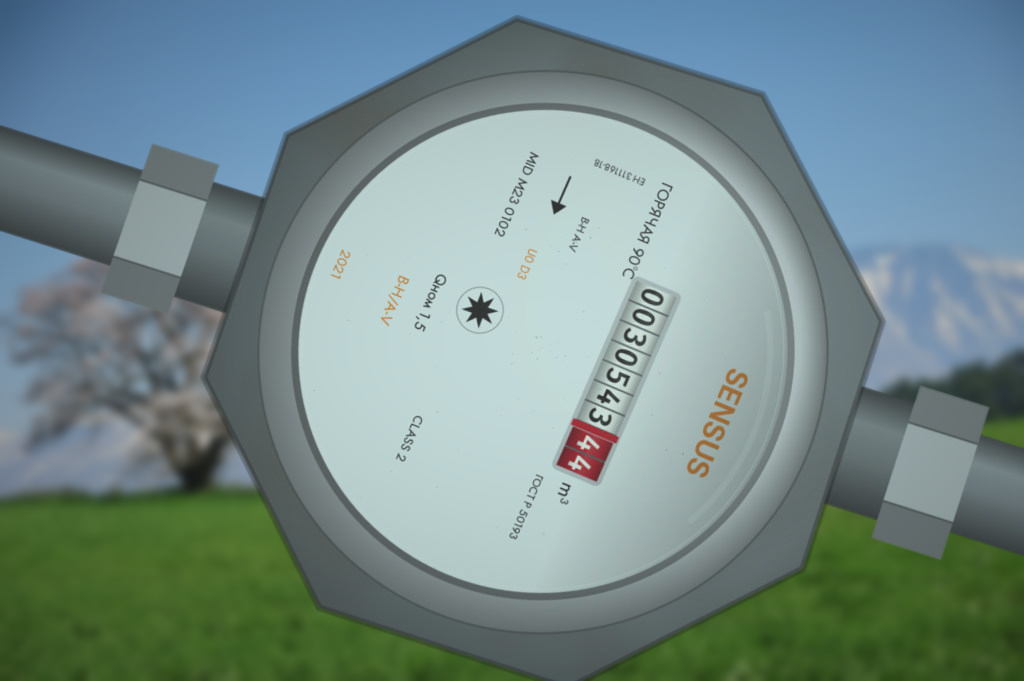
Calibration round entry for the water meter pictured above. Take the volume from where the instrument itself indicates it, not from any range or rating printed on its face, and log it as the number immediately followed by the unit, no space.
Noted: 30543.44m³
